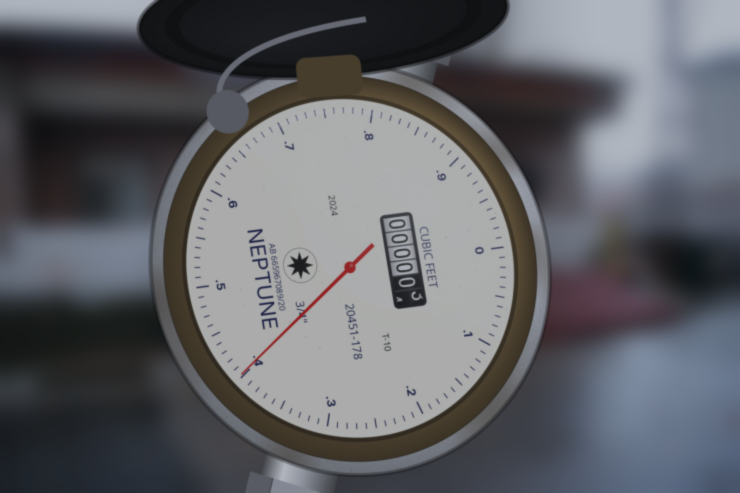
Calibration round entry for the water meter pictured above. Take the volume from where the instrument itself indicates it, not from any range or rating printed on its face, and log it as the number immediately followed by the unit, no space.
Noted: 3.40ft³
